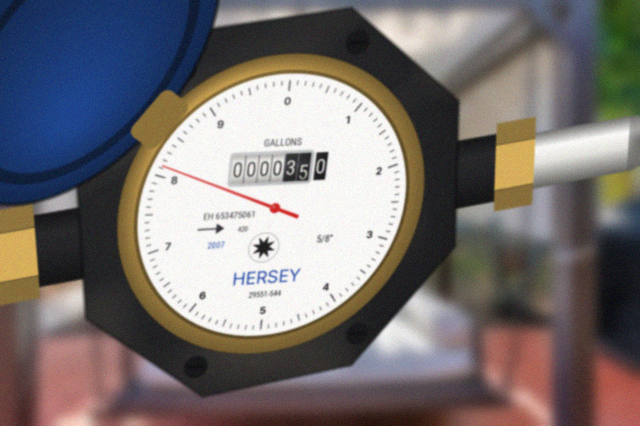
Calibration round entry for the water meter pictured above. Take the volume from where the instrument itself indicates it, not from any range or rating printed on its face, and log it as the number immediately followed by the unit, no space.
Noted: 348.1gal
